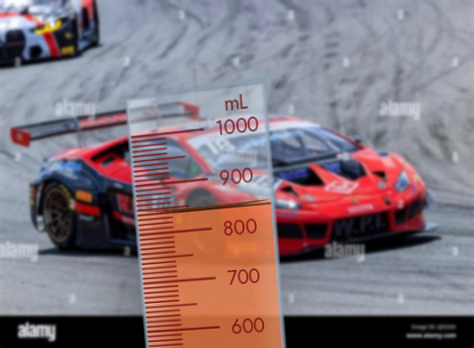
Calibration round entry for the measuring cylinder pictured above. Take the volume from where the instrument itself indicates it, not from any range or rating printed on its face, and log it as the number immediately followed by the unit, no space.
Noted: 840mL
